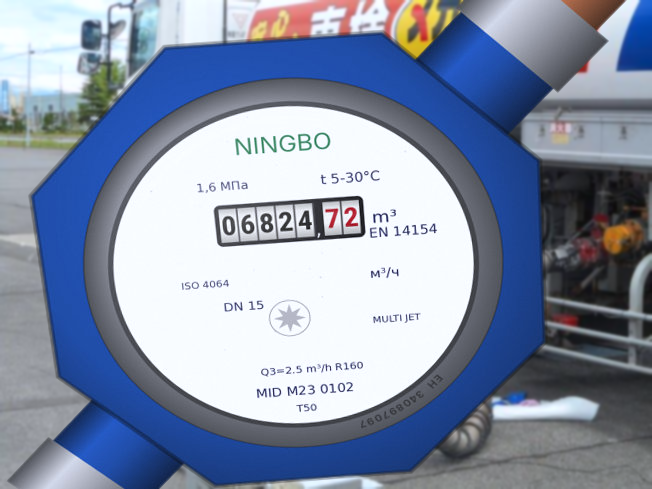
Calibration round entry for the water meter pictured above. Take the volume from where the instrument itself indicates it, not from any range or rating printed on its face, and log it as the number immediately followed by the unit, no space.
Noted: 6824.72m³
